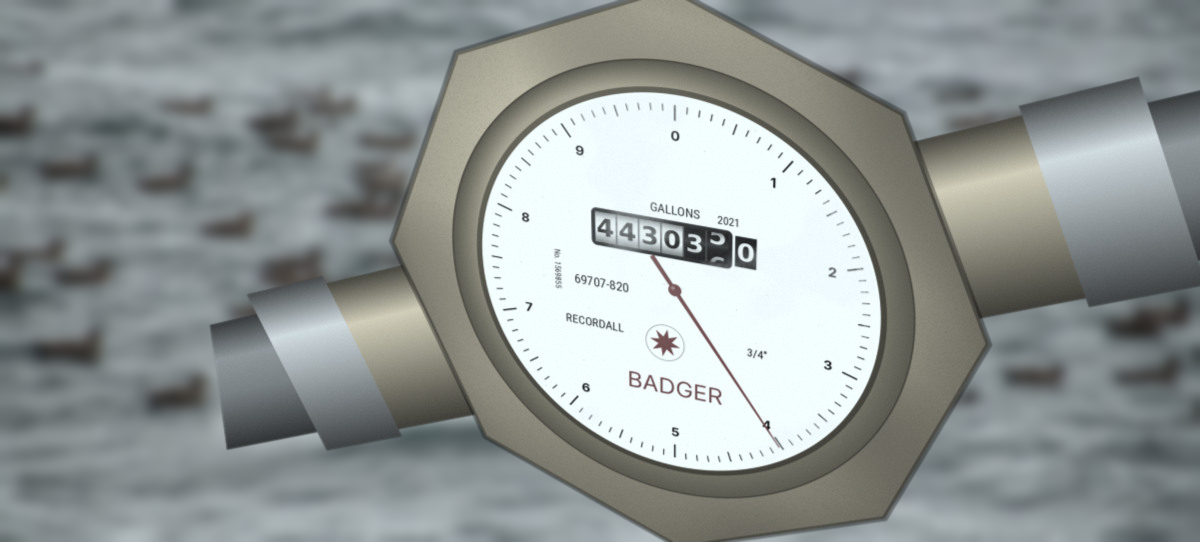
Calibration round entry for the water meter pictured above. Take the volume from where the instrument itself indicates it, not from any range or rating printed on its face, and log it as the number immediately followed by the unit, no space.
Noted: 4430354.0gal
